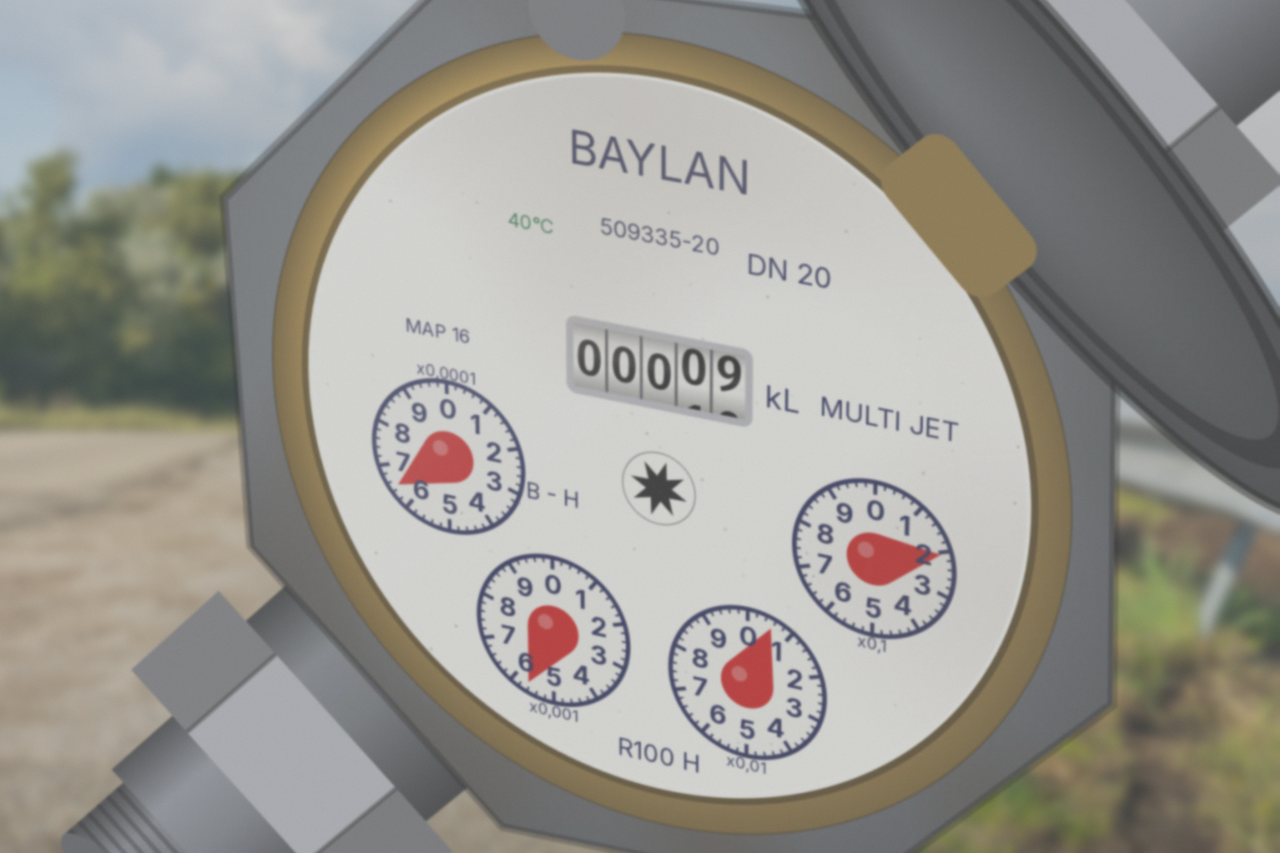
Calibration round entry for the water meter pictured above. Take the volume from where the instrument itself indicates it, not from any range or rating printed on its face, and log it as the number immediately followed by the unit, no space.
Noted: 9.2056kL
